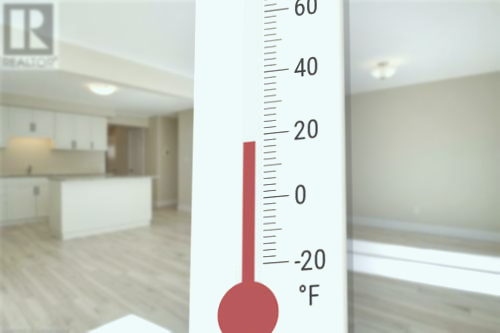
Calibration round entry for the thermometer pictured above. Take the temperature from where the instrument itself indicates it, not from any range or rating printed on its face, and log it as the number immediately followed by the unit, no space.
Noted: 18°F
